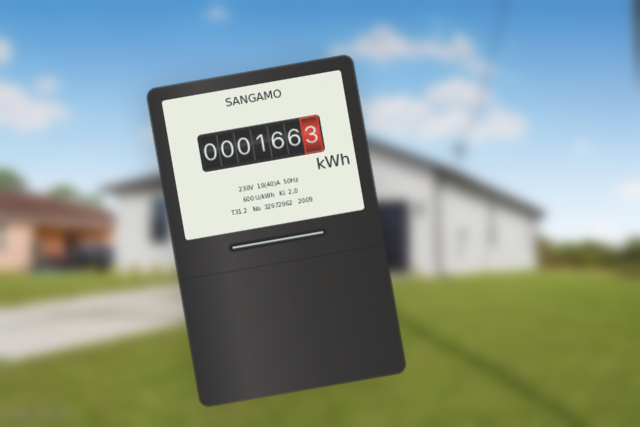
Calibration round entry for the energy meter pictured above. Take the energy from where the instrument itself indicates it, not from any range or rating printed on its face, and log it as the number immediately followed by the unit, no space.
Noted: 166.3kWh
